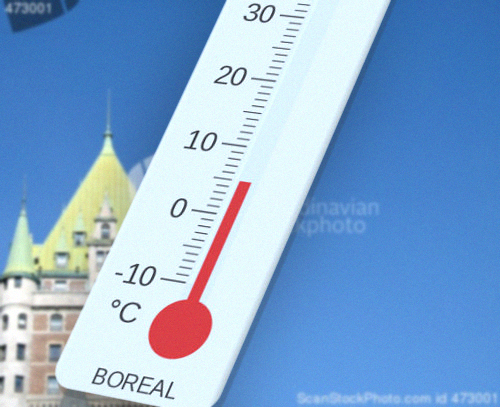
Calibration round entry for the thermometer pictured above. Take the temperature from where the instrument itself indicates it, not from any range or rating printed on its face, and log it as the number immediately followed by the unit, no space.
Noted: 5°C
